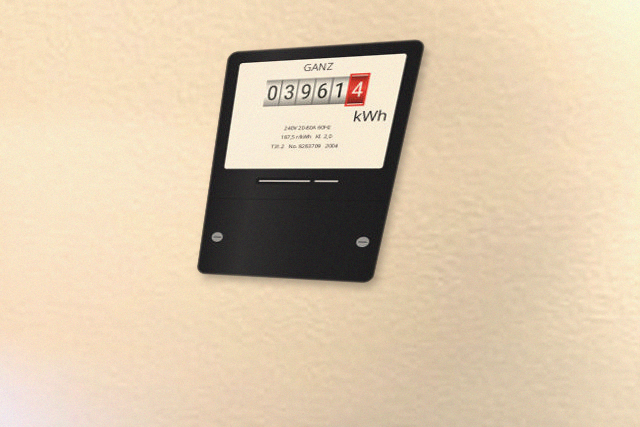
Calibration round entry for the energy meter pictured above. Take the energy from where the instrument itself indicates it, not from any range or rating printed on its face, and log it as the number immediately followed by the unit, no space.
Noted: 3961.4kWh
